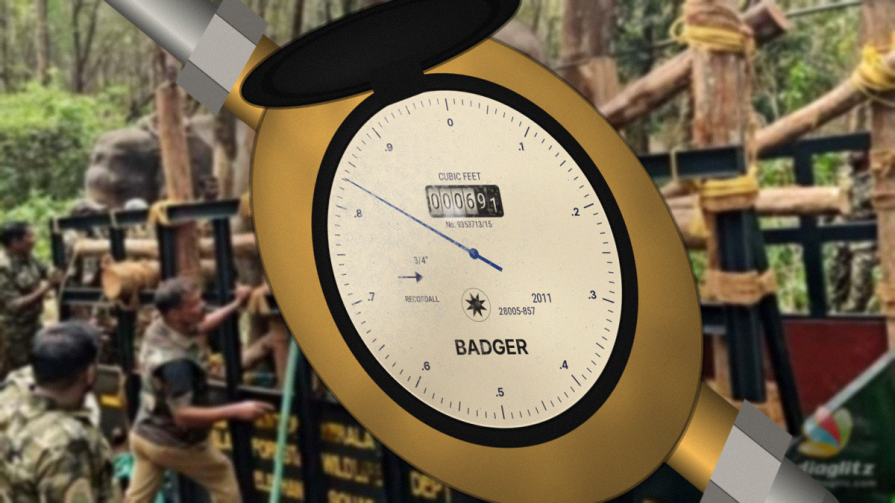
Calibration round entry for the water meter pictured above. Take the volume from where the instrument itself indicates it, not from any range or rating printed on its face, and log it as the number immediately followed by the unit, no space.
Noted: 690.83ft³
